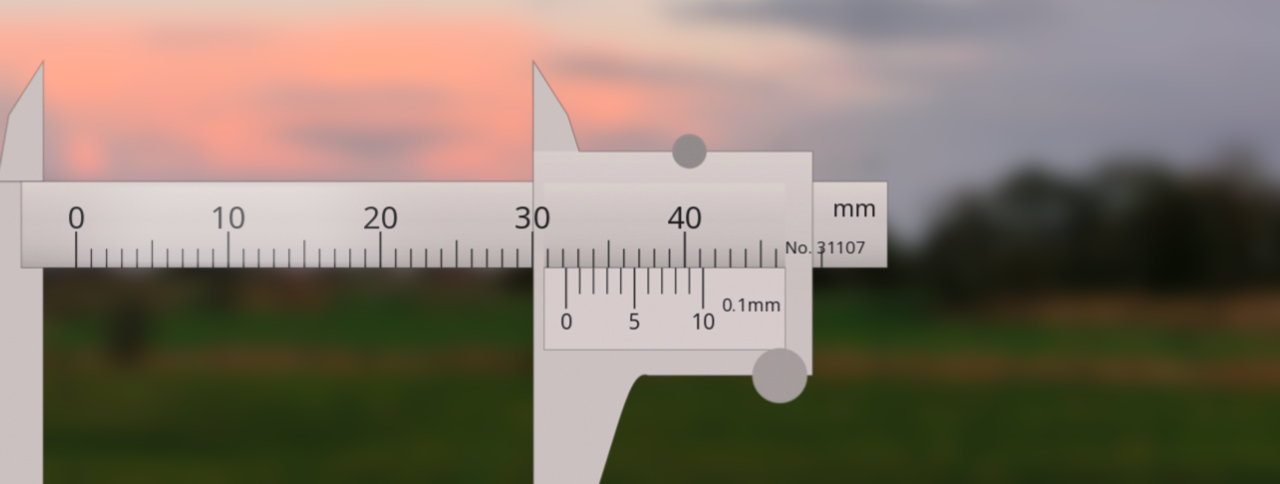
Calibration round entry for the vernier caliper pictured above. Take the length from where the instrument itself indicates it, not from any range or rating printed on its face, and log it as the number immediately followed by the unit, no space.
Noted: 32.2mm
